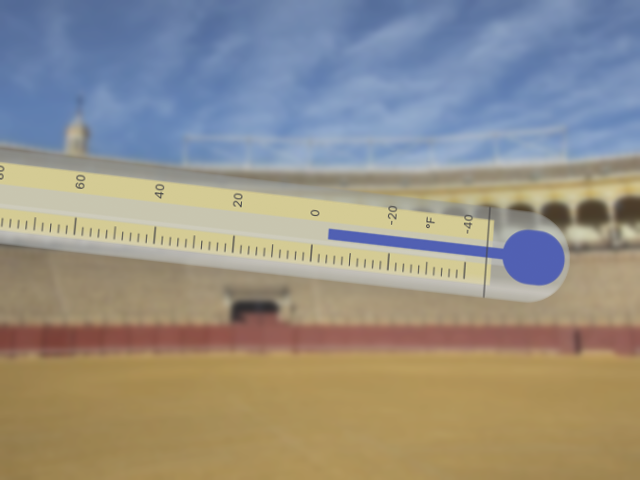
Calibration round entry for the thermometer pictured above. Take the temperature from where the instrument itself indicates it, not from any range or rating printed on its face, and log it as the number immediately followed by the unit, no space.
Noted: -4°F
